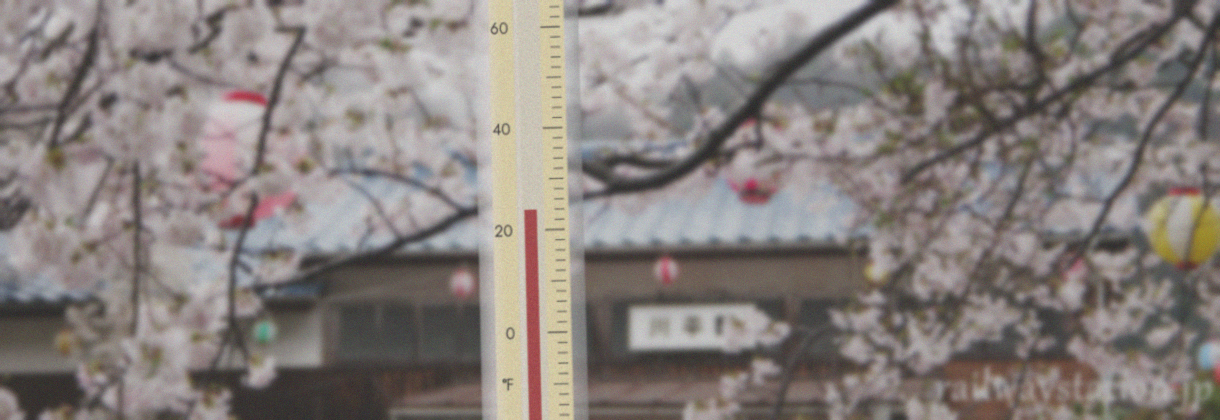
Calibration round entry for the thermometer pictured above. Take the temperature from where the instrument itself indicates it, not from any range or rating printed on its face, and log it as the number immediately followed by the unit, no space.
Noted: 24°F
